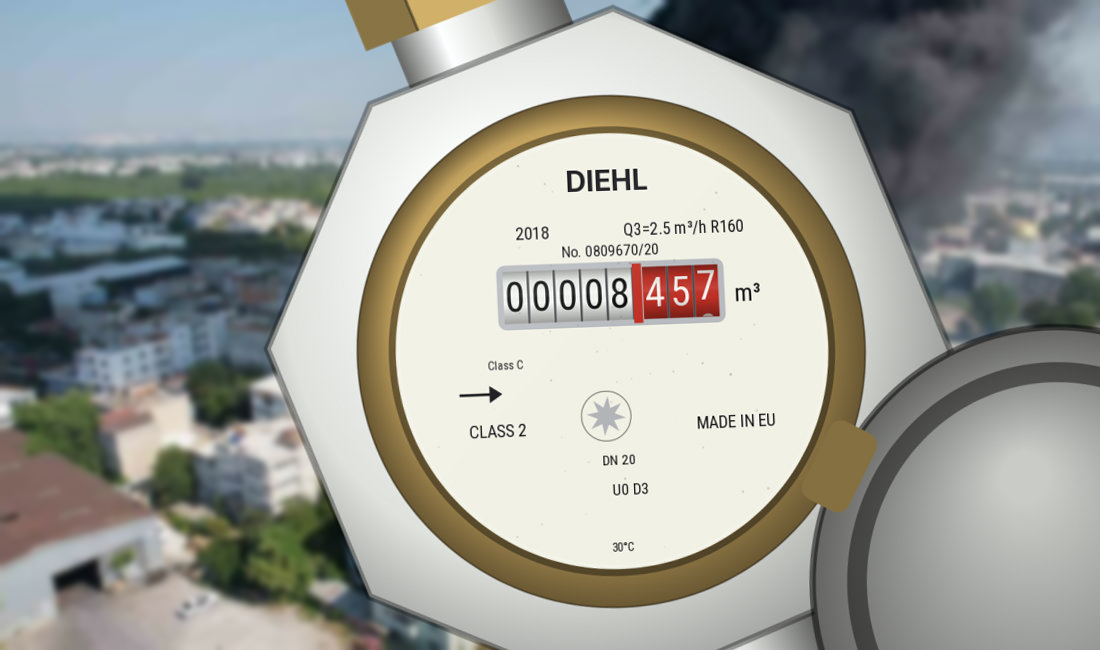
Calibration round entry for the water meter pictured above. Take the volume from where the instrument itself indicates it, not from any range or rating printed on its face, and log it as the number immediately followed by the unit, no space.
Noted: 8.457m³
